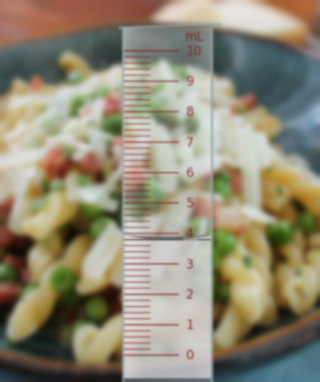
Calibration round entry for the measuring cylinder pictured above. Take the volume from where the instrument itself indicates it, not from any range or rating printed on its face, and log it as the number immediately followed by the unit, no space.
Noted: 3.8mL
